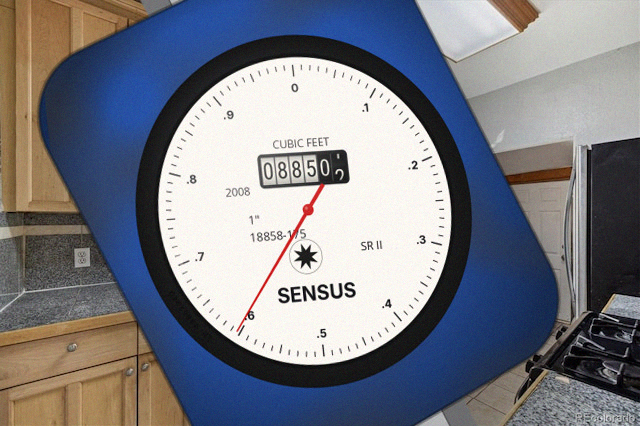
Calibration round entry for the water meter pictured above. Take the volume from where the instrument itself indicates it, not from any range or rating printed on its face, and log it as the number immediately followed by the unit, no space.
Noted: 88501.60ft³
